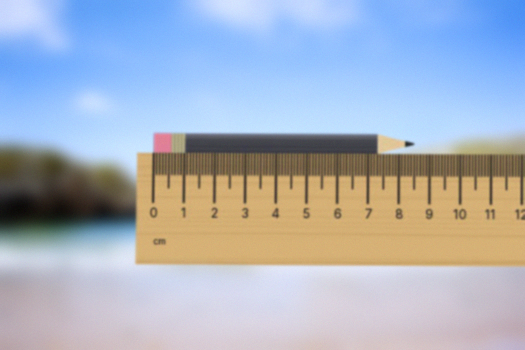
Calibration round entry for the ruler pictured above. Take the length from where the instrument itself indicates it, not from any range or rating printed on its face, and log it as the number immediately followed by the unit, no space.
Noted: 8.5cm
